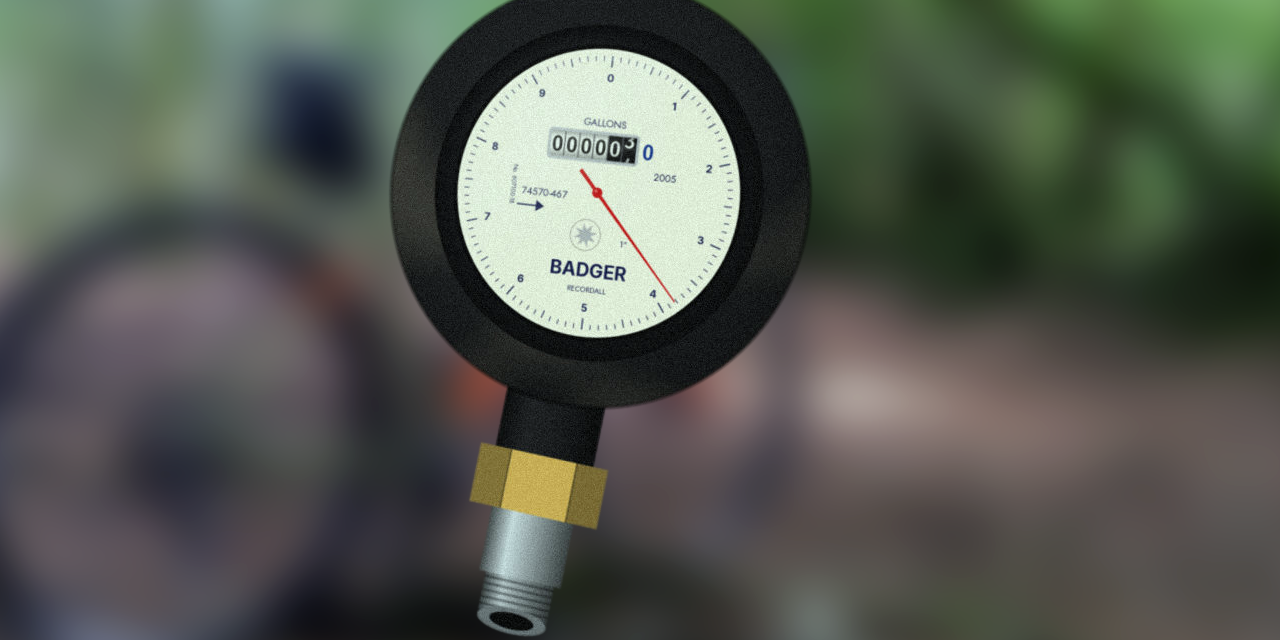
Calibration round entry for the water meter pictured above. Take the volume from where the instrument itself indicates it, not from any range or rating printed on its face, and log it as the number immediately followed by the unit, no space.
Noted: 33.8gal
